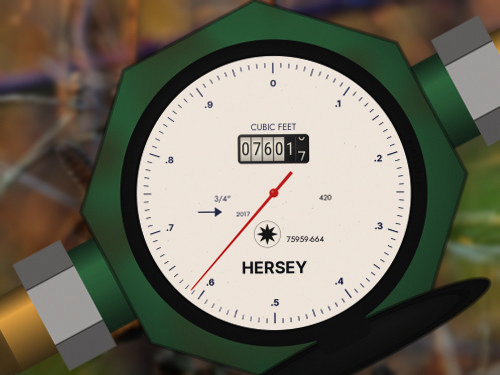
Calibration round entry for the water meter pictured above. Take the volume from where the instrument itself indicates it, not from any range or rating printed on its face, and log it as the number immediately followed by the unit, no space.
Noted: 76016.61ft³
